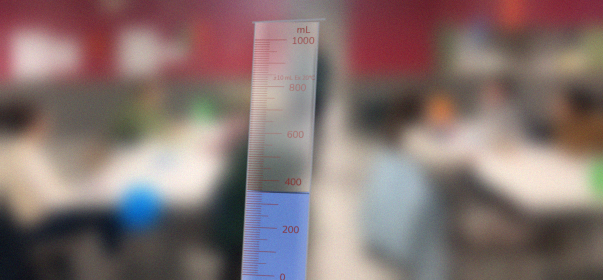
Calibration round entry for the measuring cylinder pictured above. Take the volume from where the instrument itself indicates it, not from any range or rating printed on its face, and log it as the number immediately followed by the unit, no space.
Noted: 350mL
